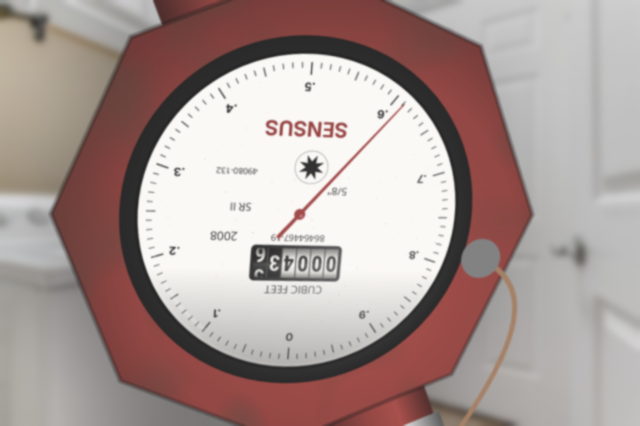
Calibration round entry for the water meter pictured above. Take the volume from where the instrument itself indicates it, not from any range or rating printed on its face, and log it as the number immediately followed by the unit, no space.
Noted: 435.61ft³
